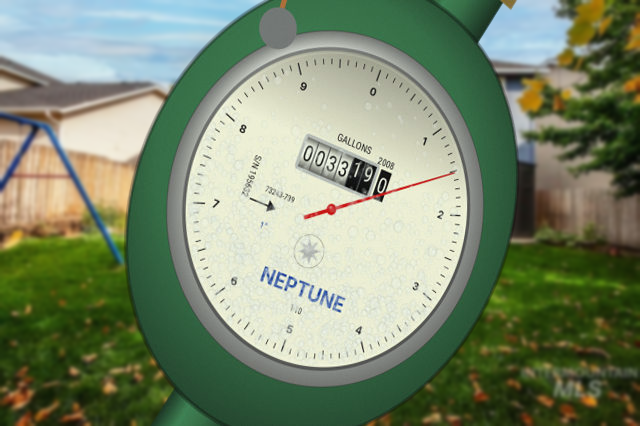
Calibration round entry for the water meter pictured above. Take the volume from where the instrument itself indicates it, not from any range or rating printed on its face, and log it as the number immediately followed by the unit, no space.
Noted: 33191.5gal
